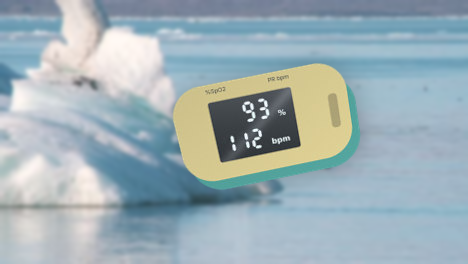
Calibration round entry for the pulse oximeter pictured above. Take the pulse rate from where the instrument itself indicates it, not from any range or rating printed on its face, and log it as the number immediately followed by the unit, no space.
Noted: 112bpm
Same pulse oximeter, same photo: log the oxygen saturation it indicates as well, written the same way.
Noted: 93%
